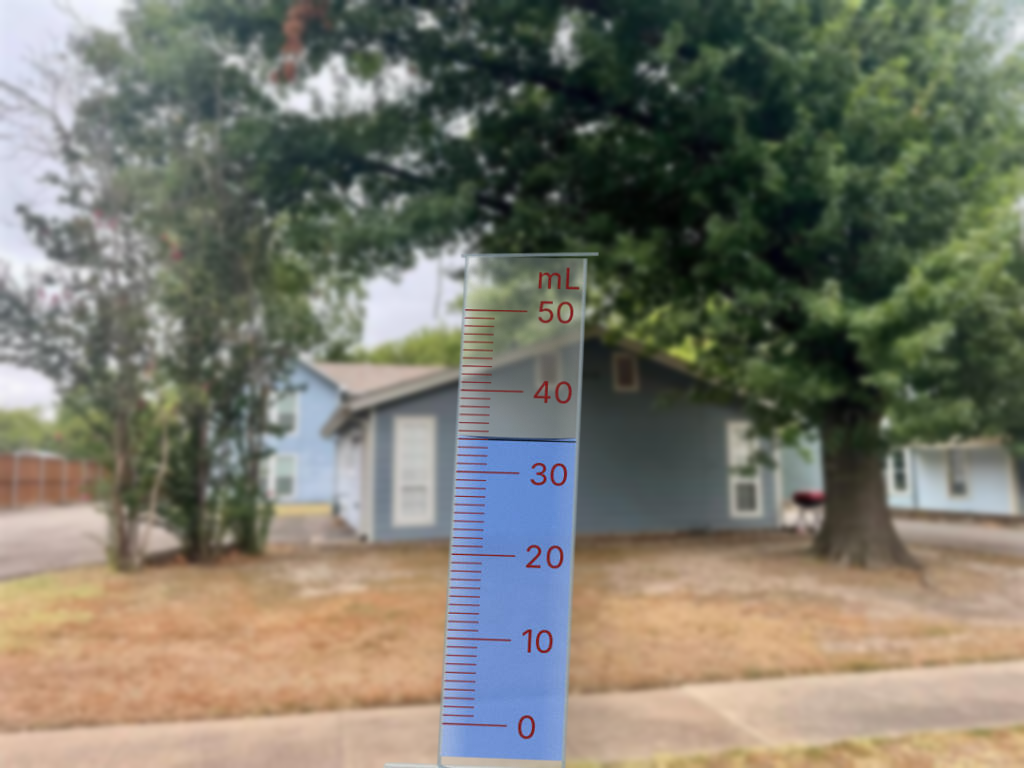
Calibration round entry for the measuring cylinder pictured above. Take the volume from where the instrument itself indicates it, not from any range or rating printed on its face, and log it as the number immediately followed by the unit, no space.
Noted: 34mL
